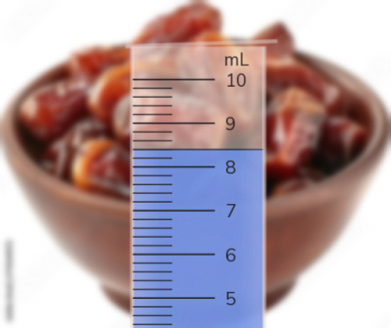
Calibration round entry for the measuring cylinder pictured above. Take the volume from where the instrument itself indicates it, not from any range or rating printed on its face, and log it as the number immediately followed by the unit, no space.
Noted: 8.4mL
